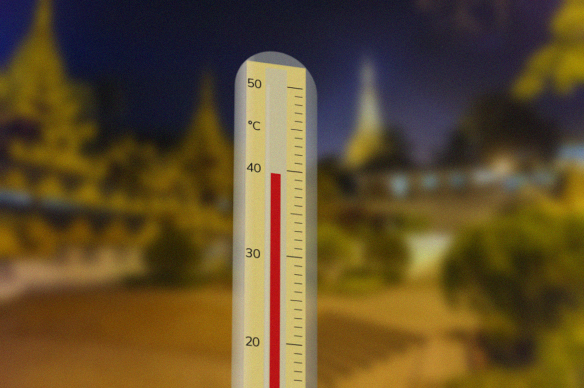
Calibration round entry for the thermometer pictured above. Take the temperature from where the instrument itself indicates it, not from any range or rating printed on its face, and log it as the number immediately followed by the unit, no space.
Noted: 39.5°C
